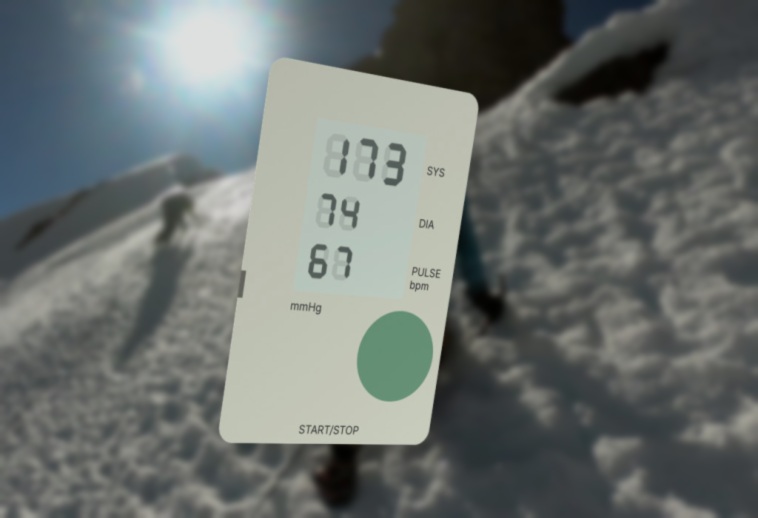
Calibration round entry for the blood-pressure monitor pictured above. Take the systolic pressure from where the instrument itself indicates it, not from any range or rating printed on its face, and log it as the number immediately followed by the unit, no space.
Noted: 173mmHg
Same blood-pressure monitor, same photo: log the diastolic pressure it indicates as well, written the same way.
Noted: 74mmHg
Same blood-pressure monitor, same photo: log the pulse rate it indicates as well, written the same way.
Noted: 67bpm
